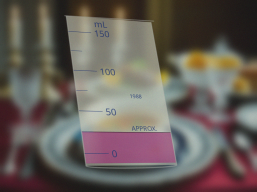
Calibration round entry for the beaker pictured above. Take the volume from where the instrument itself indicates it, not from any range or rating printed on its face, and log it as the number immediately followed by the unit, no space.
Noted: 25mL
